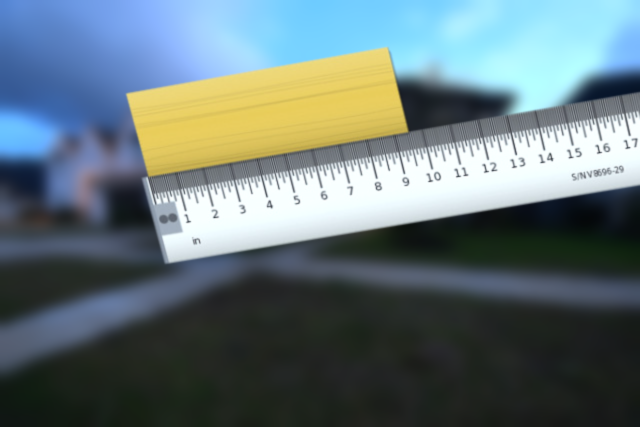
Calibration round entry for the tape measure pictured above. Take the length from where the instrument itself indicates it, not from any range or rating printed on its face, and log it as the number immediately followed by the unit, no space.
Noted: 9.5in
